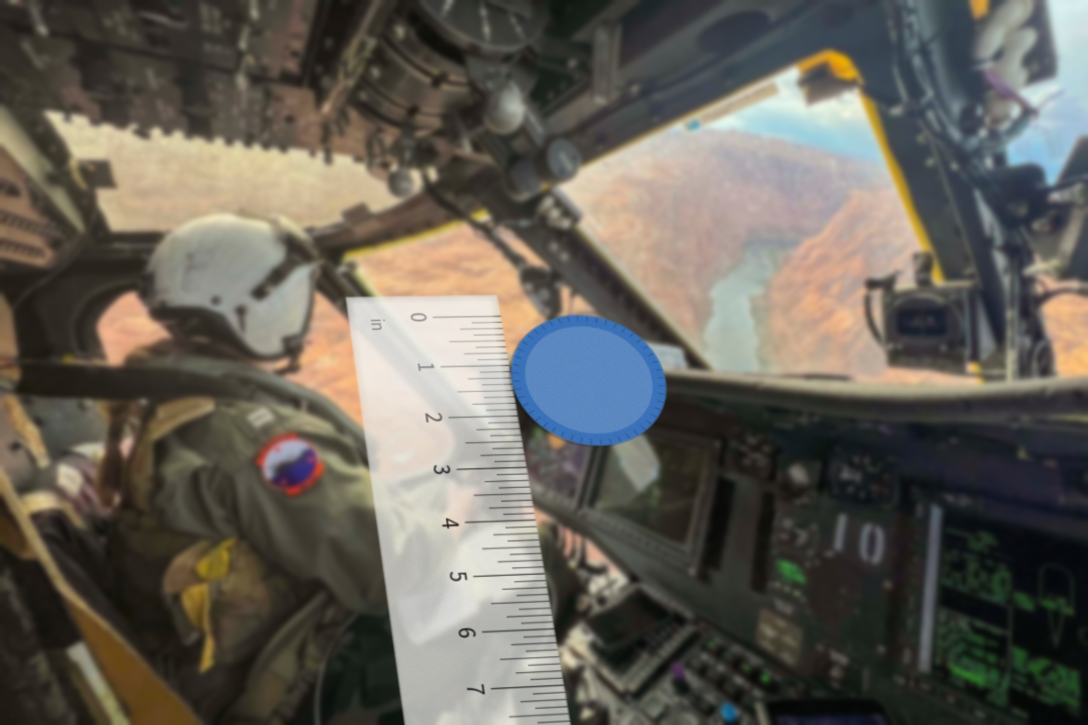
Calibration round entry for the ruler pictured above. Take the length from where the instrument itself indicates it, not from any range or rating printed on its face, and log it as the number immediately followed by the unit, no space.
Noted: 2.625in
